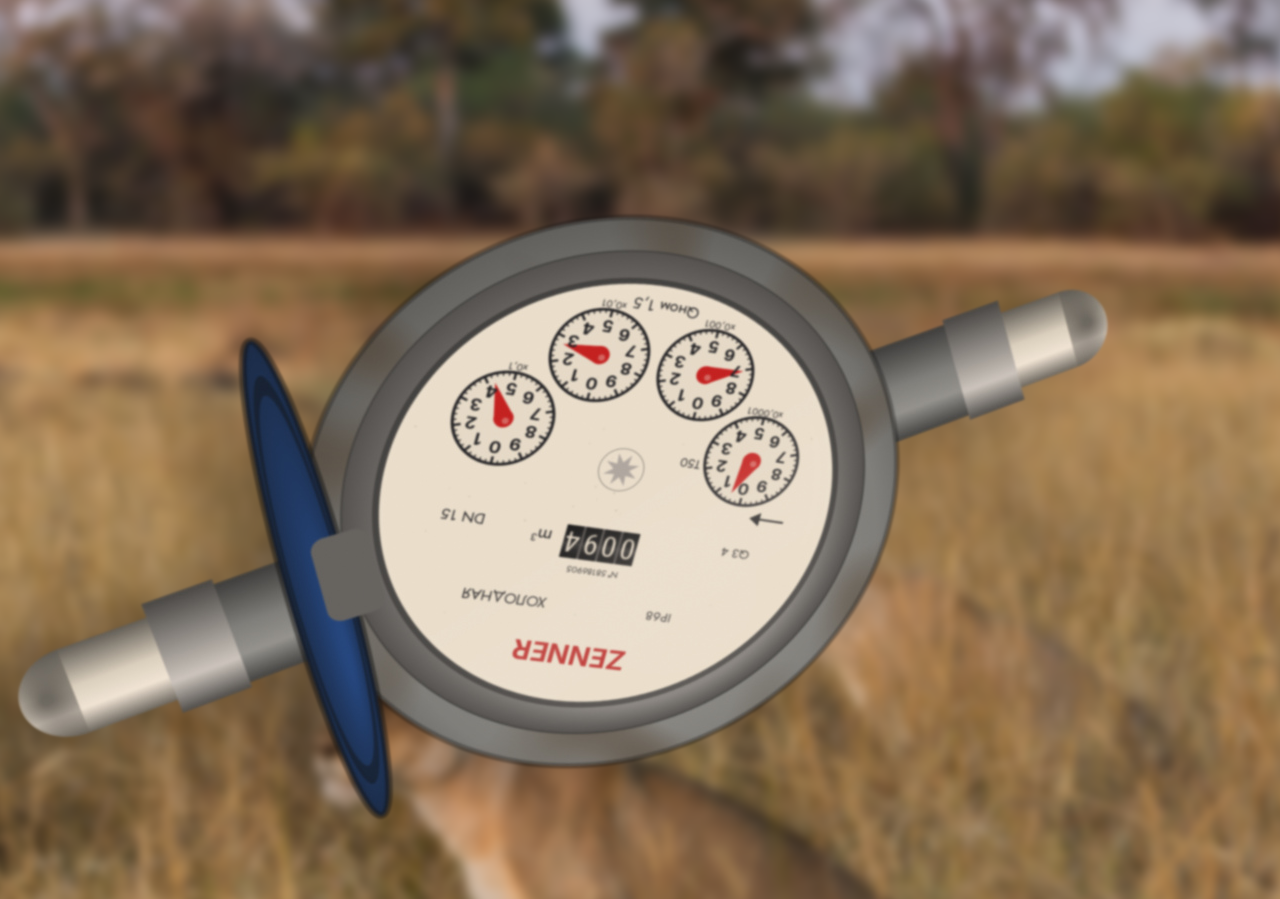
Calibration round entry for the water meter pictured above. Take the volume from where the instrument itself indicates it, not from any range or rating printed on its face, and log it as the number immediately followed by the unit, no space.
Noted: 94.4270m³
